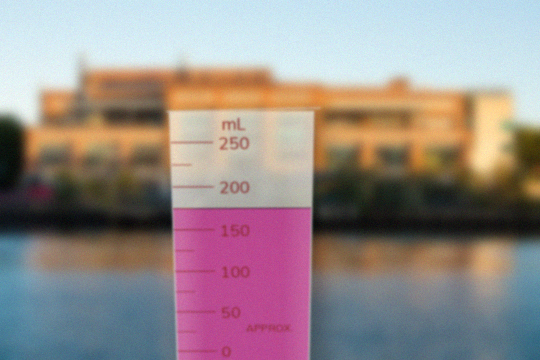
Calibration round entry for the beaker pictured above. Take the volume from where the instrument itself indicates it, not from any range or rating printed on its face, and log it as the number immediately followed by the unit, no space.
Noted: 175mL
